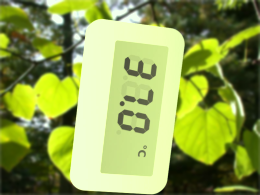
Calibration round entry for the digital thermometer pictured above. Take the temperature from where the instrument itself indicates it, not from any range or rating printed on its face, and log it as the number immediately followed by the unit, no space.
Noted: 37.0°C
